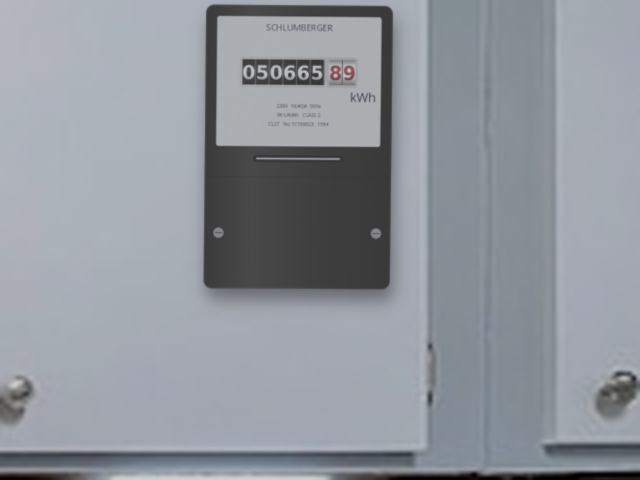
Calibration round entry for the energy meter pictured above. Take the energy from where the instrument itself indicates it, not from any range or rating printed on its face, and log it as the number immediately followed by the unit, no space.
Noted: 50665.89kWh
